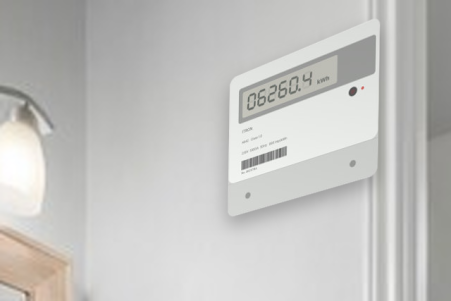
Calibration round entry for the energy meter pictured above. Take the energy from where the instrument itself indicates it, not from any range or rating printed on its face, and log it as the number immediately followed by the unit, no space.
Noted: 6260.4kWh
